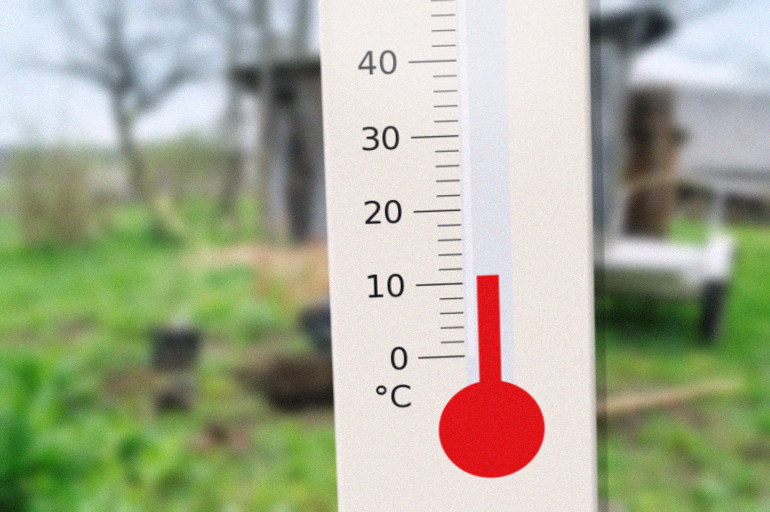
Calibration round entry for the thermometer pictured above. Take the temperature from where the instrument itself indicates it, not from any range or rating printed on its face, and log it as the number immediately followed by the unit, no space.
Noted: 11°C
